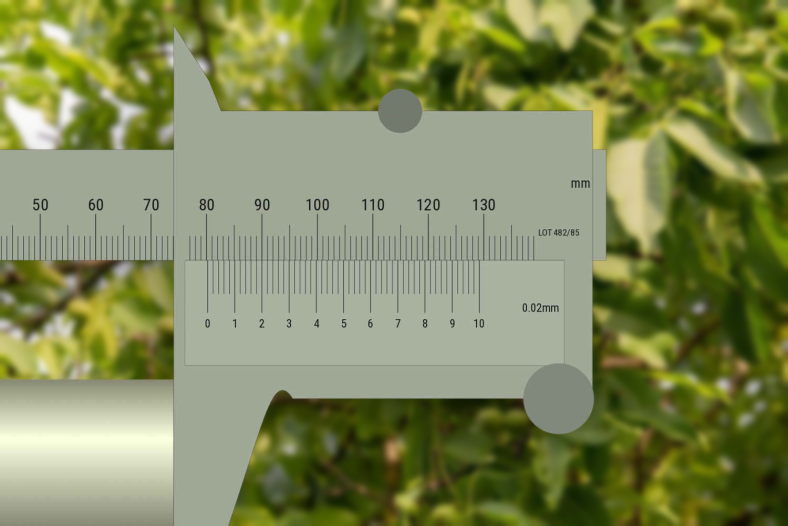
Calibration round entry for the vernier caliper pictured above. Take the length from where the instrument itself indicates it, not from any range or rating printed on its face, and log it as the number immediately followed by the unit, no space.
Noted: 80.2mm
